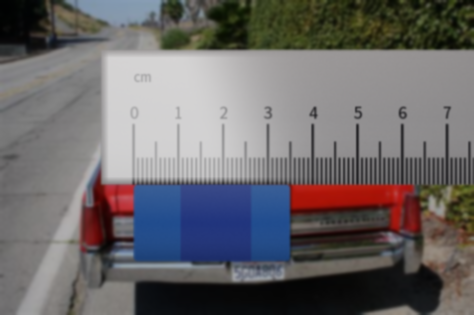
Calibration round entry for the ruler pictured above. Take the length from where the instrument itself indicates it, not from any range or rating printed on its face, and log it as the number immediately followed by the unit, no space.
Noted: 3.5cm
